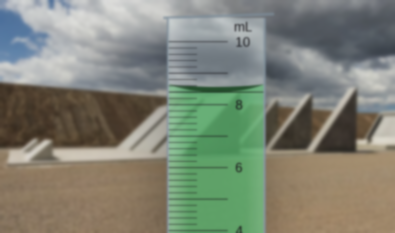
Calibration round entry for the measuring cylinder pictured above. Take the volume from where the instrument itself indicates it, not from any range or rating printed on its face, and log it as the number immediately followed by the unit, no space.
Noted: 8.4mL
